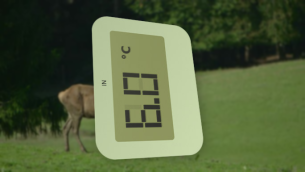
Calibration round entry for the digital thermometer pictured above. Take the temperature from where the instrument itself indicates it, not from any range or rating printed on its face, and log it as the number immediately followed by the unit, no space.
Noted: 6.0°C
